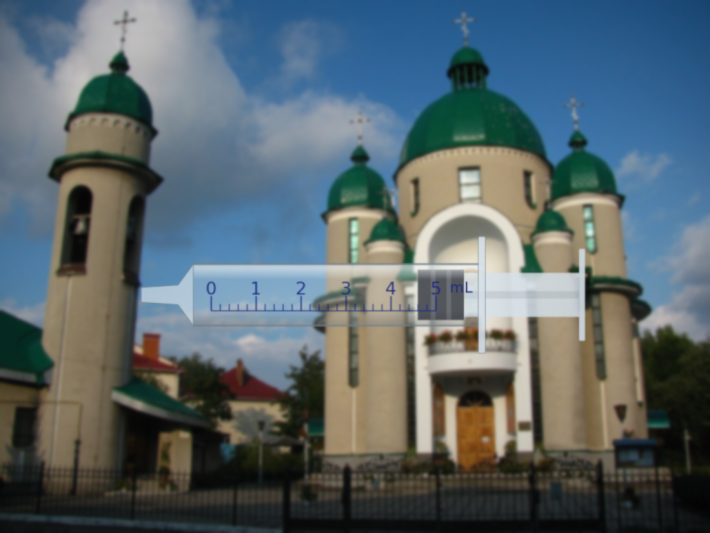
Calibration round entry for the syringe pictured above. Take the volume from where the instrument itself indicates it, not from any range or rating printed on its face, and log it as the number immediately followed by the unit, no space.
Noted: 4.6mL
